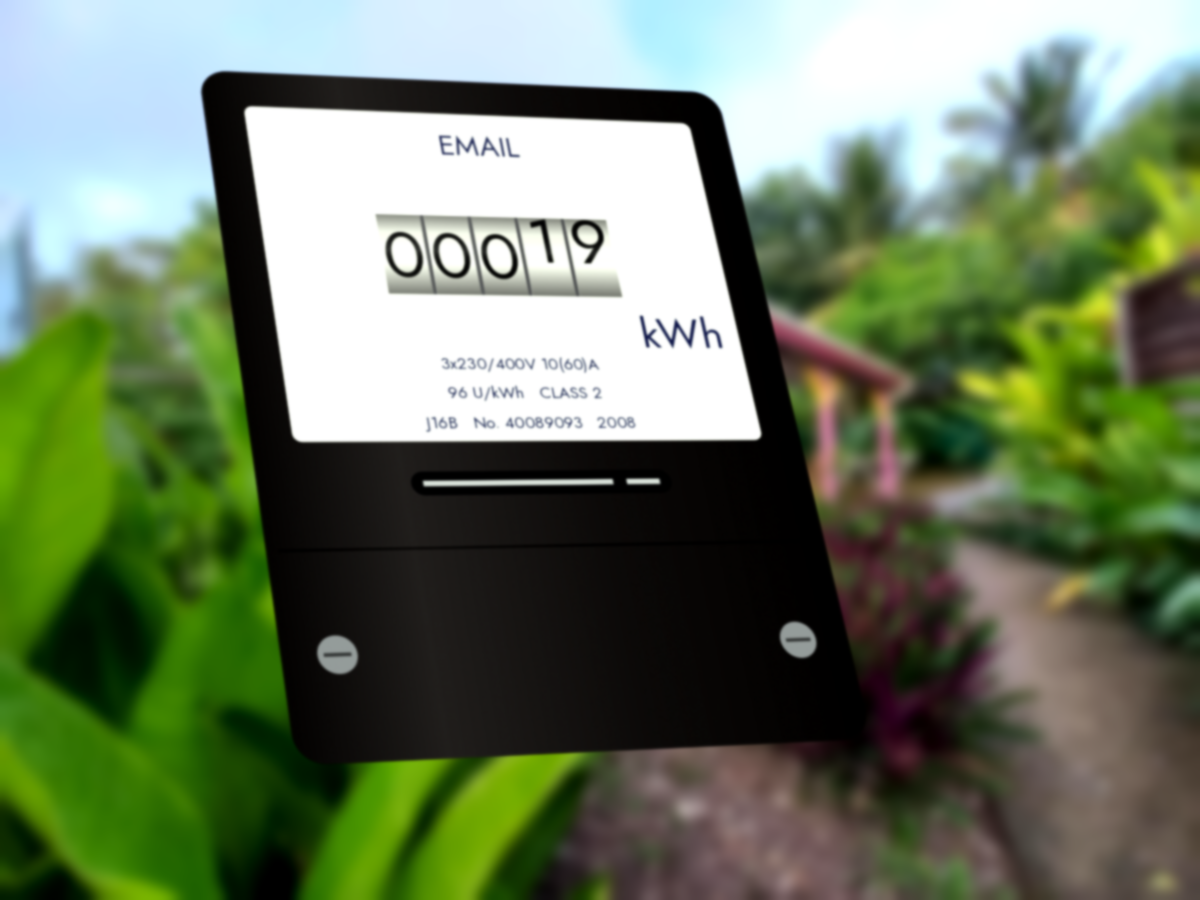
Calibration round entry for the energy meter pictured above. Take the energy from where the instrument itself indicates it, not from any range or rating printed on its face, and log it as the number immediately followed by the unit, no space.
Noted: 19kWh
